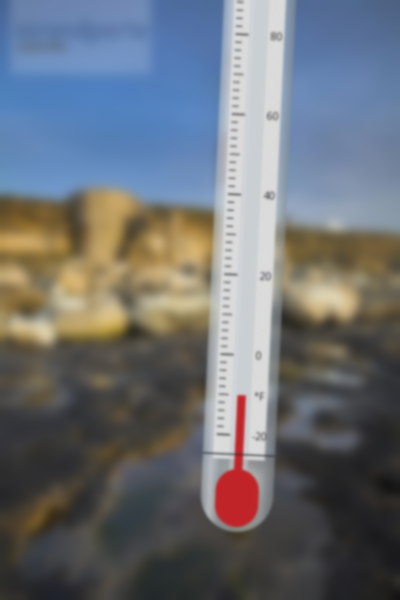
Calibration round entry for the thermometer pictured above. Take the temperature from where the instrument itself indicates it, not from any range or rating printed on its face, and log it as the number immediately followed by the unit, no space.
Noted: -10°F
